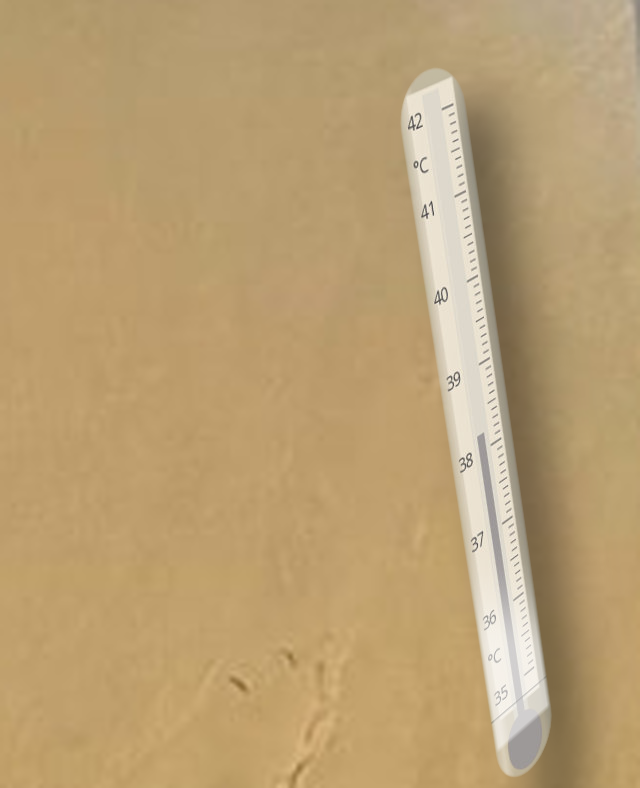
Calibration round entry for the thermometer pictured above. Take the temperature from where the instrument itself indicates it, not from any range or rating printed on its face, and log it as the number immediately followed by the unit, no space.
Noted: 38.2°C
